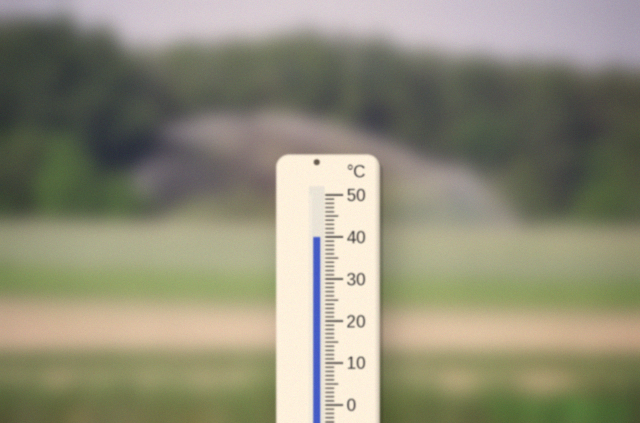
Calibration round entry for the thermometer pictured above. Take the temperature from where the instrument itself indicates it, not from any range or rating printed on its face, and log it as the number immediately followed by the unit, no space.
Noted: 40°C
